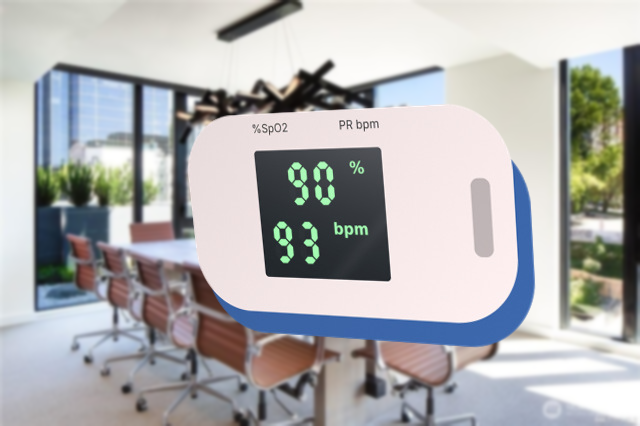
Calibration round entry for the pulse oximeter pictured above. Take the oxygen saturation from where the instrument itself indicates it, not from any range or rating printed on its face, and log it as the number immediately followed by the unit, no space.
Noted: 90%
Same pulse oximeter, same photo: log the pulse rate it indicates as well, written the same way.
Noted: 93bpm
